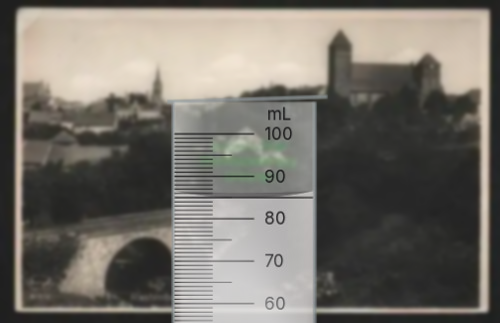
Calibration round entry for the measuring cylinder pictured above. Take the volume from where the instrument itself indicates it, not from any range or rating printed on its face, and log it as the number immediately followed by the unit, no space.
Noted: 85mL
